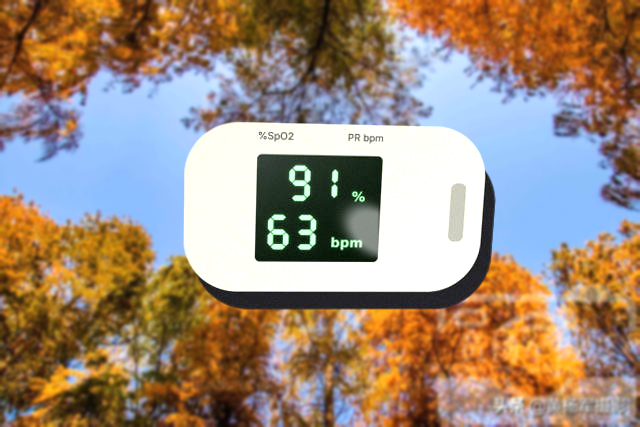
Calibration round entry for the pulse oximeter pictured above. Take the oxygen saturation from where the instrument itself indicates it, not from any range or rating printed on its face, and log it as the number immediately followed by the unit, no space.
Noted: 91%
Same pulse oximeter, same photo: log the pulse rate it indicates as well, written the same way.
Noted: 63bpm
